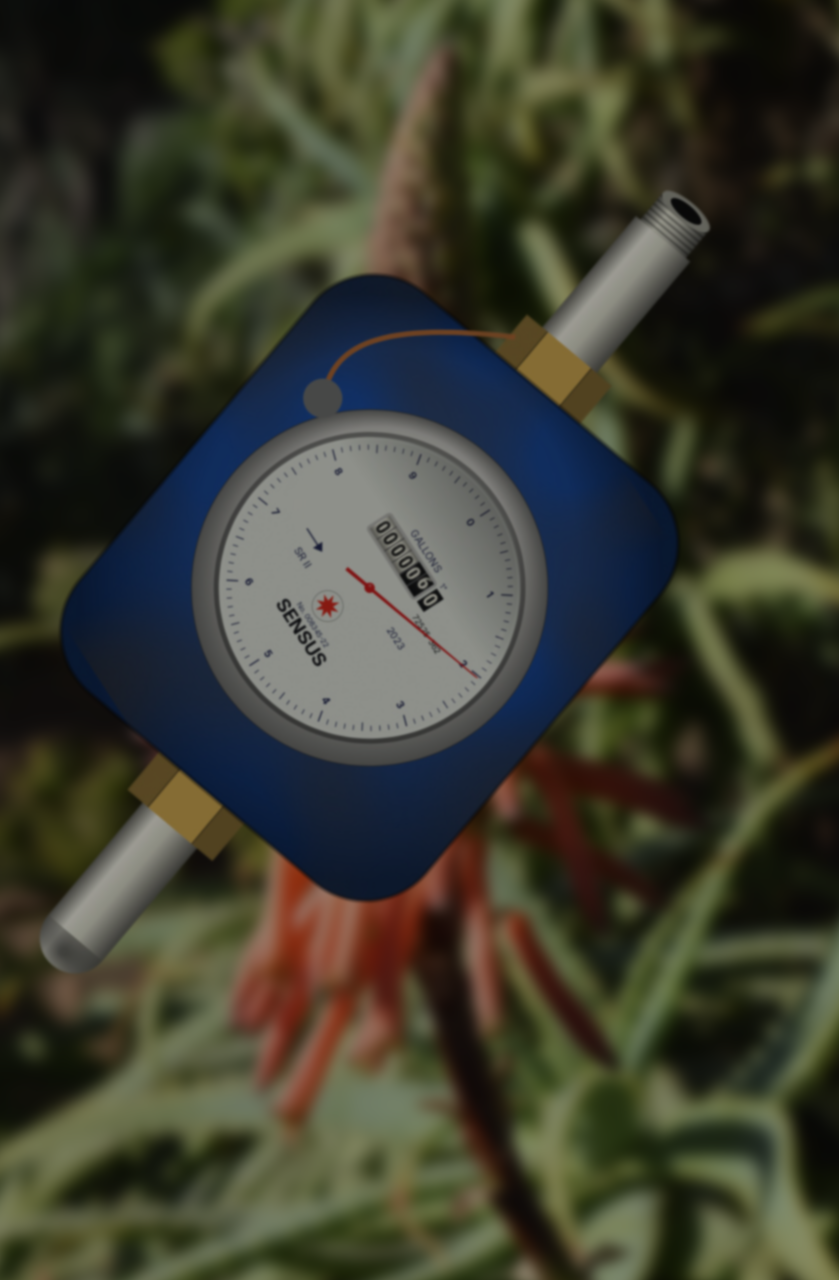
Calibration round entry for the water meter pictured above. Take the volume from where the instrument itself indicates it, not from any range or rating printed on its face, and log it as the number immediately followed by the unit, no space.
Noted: 62.0gal
